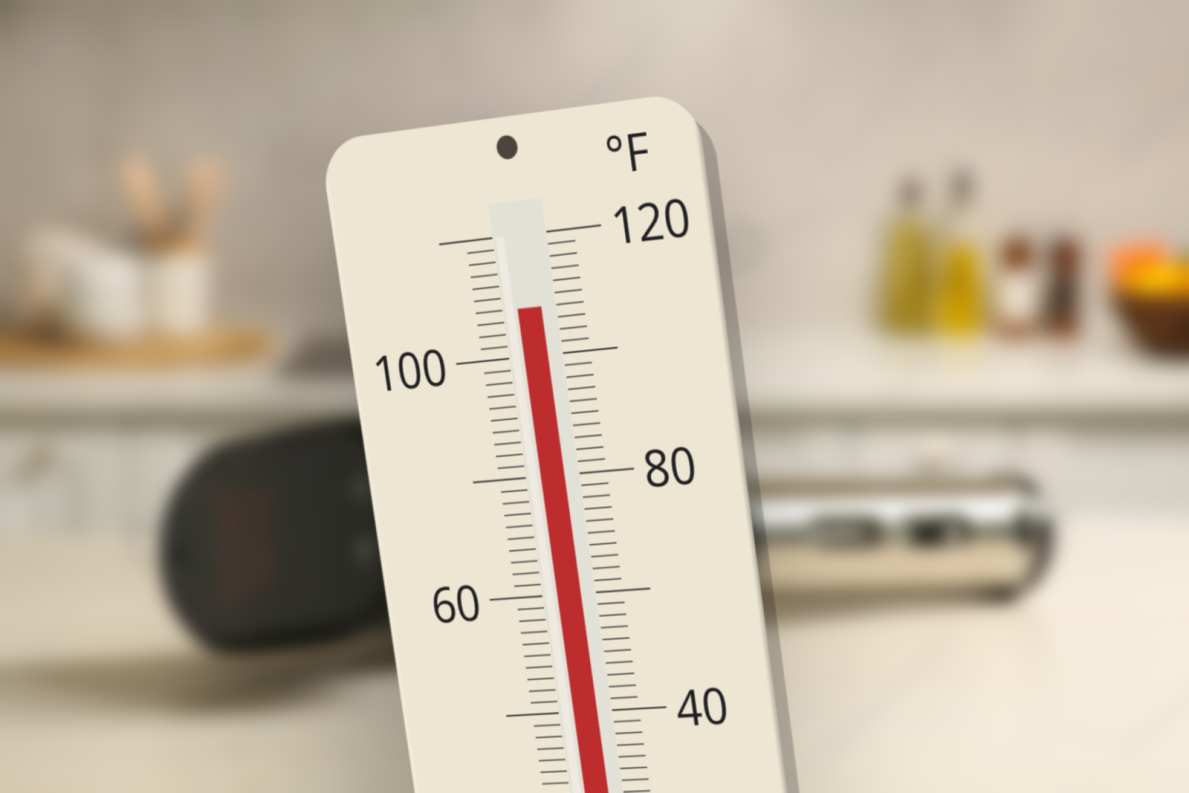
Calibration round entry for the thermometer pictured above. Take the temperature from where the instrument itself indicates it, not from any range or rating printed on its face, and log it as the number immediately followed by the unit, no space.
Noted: 108°F
